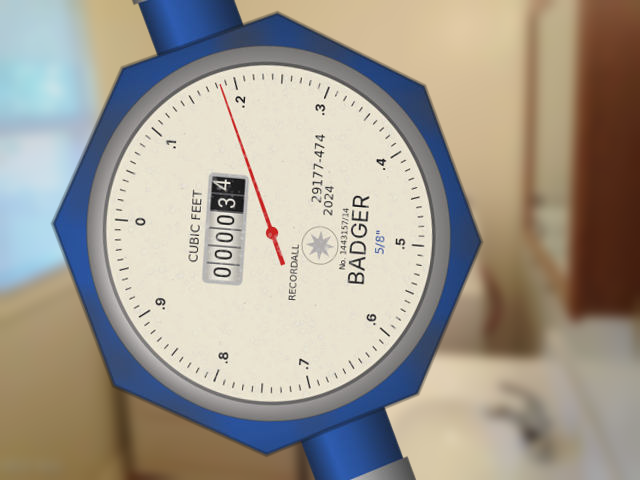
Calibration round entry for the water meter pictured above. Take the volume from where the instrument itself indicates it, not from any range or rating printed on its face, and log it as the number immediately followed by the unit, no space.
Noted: 34.18ft³
